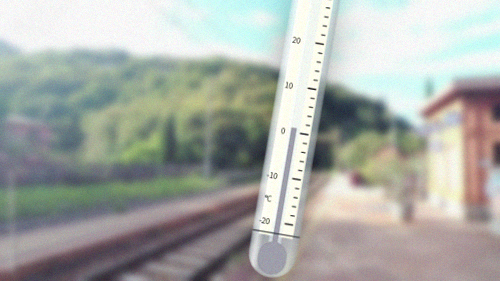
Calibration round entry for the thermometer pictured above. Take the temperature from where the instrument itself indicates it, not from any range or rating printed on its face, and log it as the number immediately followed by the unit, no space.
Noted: 1°C
